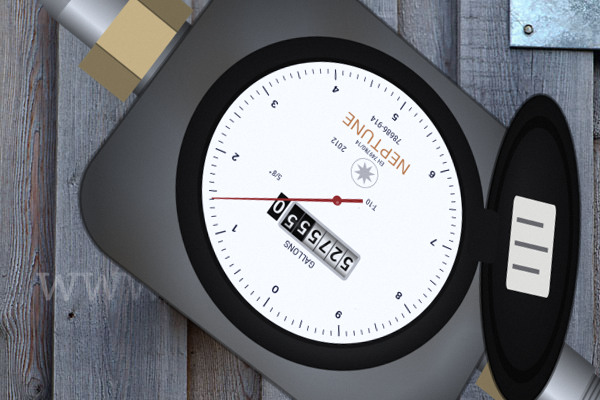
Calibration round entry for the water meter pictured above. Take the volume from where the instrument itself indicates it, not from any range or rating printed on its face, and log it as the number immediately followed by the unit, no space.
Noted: 5275551.4gal
